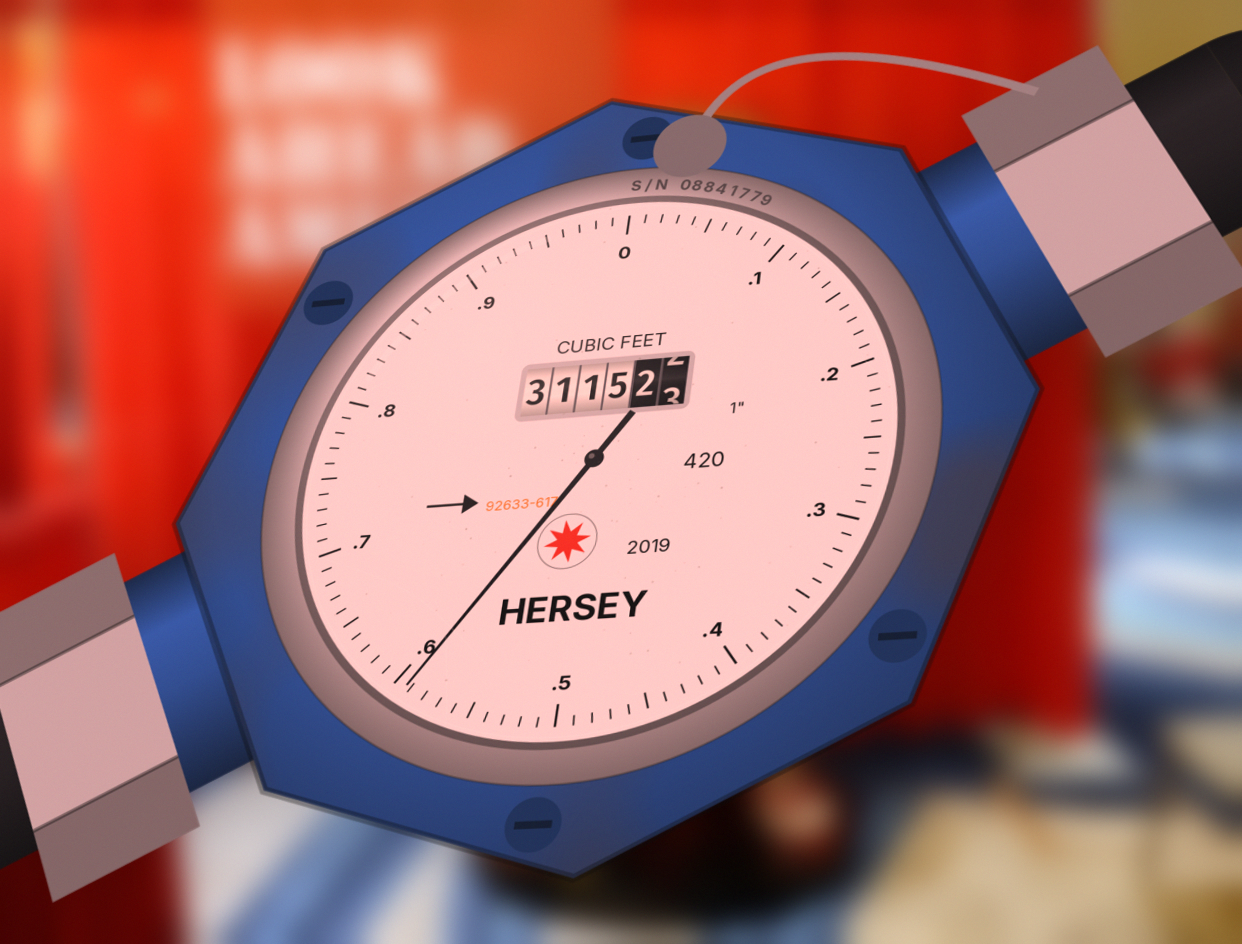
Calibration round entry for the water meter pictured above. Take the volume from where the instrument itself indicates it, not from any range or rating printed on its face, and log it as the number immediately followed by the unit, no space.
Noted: 311522.59ft³
